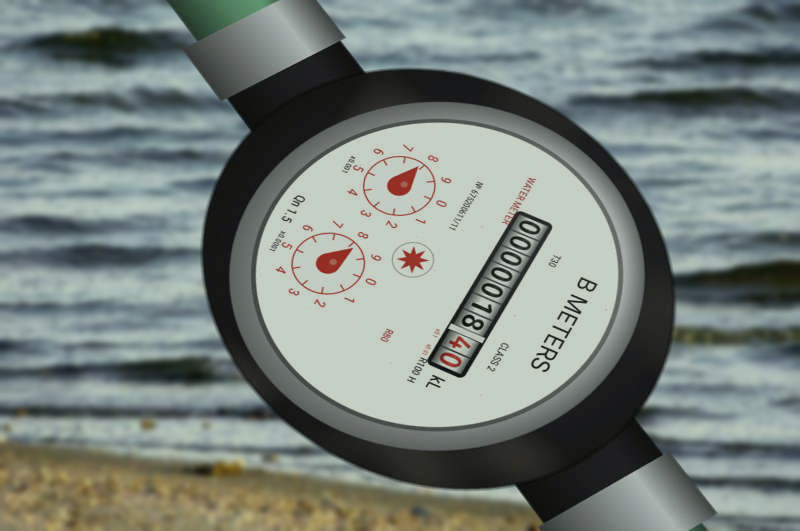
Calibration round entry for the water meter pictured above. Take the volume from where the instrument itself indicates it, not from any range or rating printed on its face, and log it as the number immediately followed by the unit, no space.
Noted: 18.4078kL
